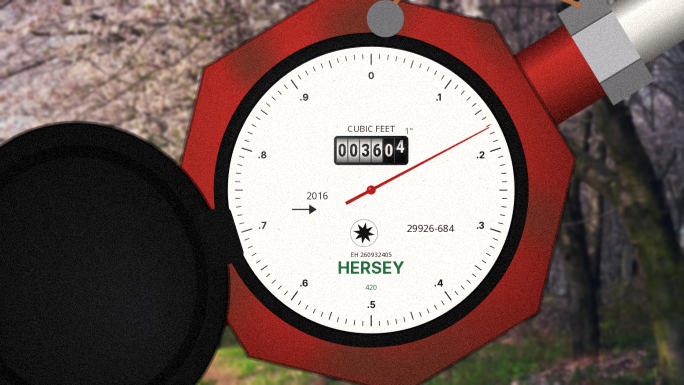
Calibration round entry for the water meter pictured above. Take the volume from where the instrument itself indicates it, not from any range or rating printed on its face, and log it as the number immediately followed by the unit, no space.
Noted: 3604.17ft³
